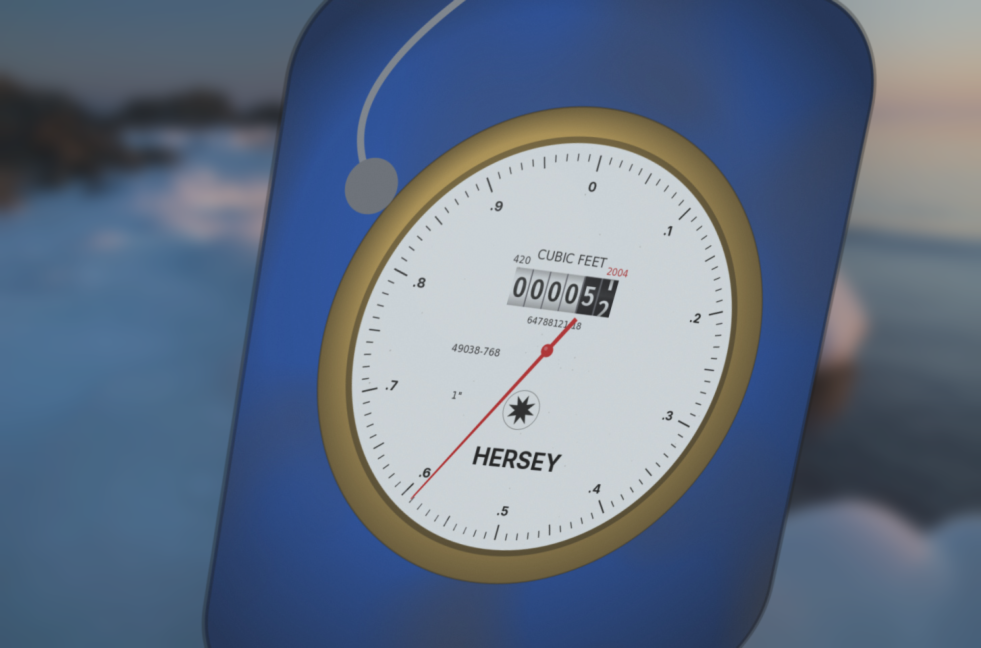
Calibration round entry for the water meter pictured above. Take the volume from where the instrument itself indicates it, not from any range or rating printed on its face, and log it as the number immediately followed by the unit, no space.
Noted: 51.59ft³
